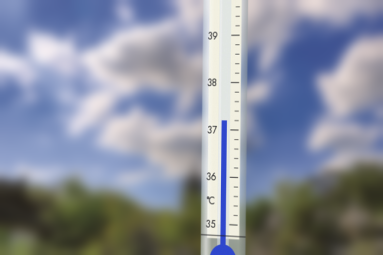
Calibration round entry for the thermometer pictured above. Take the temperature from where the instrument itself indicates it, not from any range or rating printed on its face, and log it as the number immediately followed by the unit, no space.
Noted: 37.2°C
